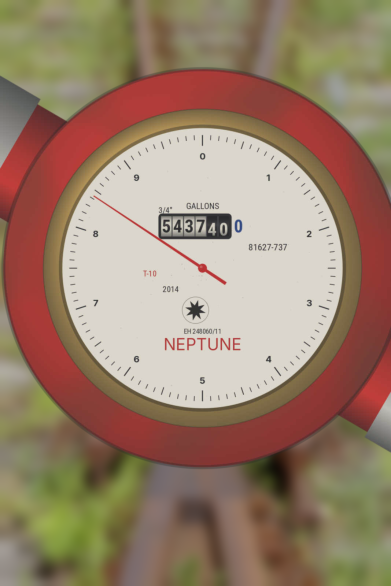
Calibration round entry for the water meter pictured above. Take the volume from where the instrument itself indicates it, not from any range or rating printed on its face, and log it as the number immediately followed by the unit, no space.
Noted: 5437398.4gal
